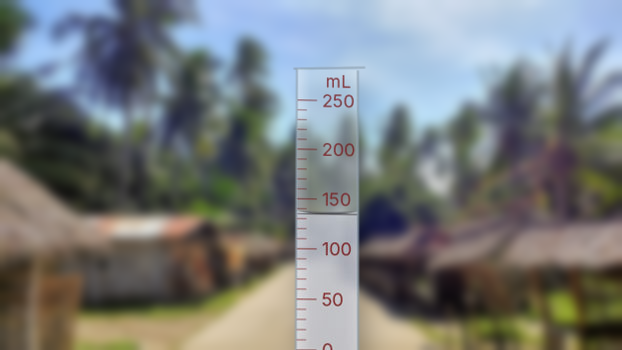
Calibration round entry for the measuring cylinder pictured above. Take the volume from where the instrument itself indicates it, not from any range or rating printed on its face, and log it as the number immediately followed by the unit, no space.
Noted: 135mL
